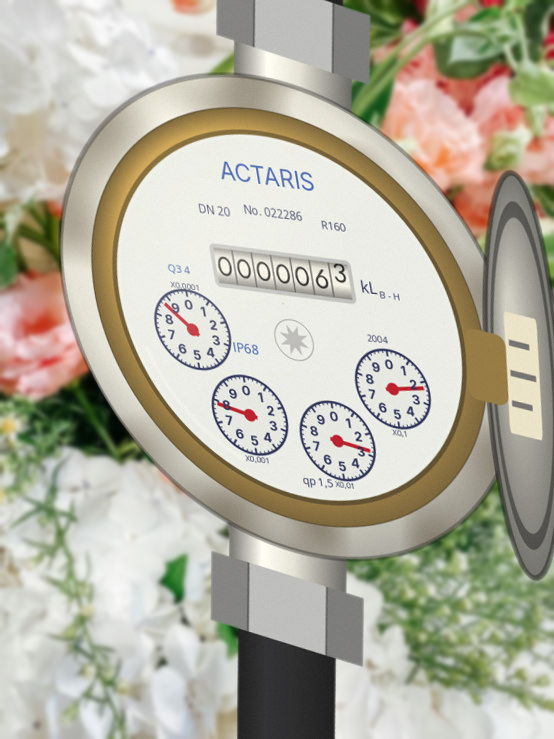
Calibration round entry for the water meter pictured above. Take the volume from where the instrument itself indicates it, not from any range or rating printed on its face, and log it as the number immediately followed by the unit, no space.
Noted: 63.2278kL
